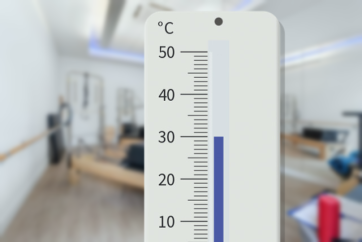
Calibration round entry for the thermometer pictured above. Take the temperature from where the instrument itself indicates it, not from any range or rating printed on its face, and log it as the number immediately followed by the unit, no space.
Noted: 30°C
